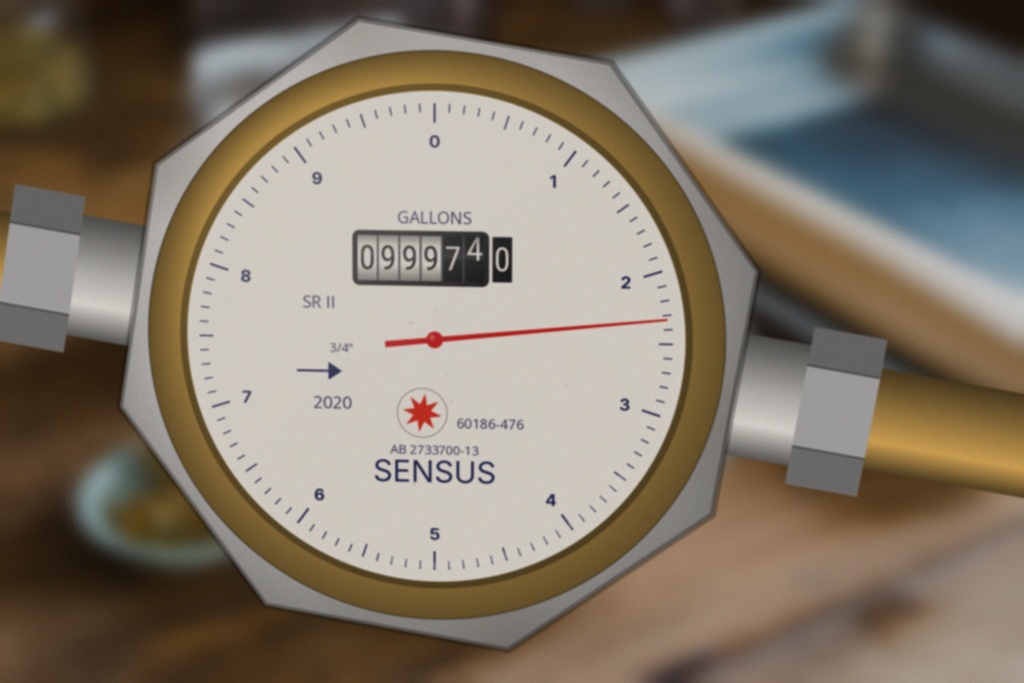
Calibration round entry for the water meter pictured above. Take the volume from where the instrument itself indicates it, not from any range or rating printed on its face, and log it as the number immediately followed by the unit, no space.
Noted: 999742.3gal
